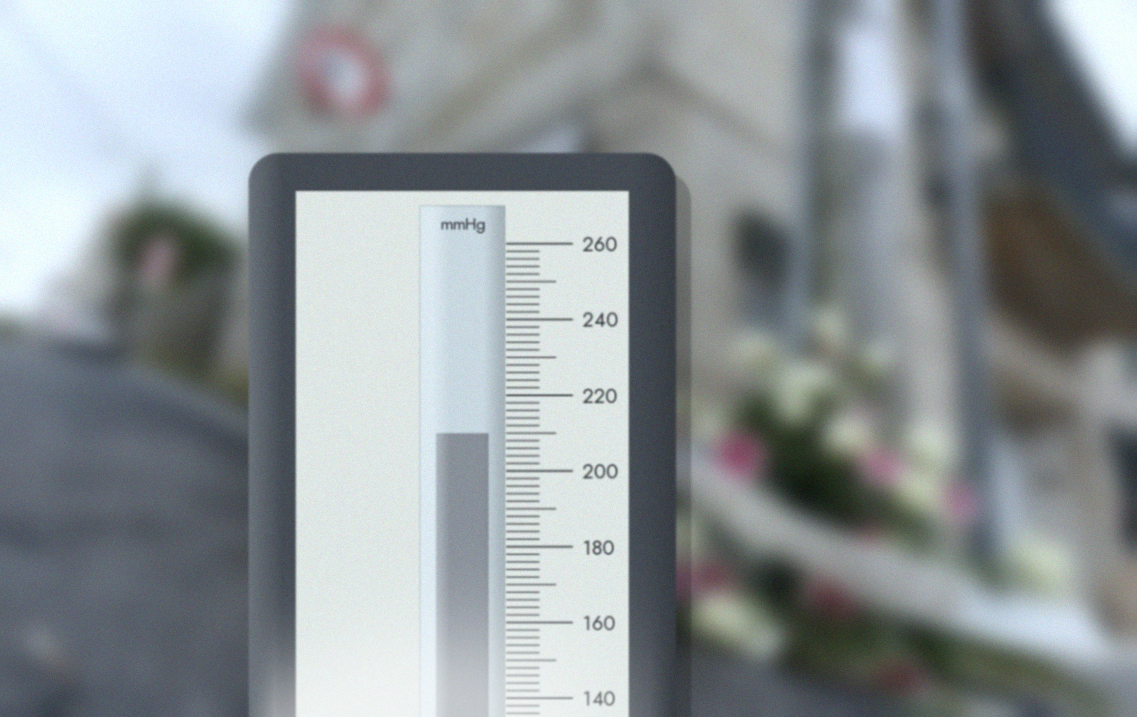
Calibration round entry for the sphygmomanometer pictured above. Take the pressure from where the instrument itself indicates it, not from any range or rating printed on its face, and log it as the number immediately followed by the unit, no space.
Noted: 210mmHg
